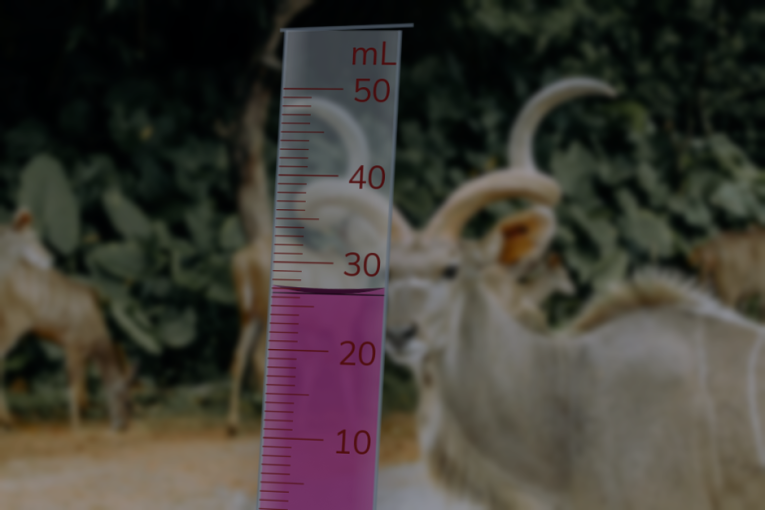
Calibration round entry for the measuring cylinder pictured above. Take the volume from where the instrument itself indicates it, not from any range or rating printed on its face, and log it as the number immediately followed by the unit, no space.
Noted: 26.5mL
